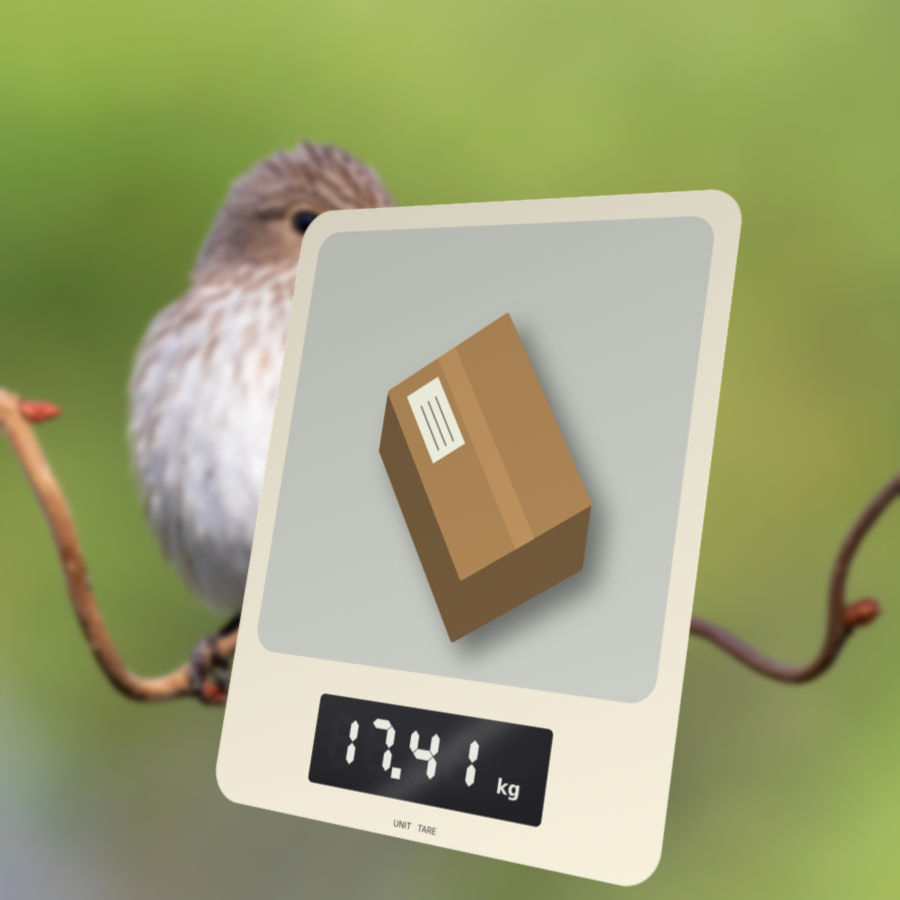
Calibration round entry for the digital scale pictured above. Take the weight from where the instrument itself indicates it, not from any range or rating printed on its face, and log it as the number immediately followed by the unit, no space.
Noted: 17.41kg
